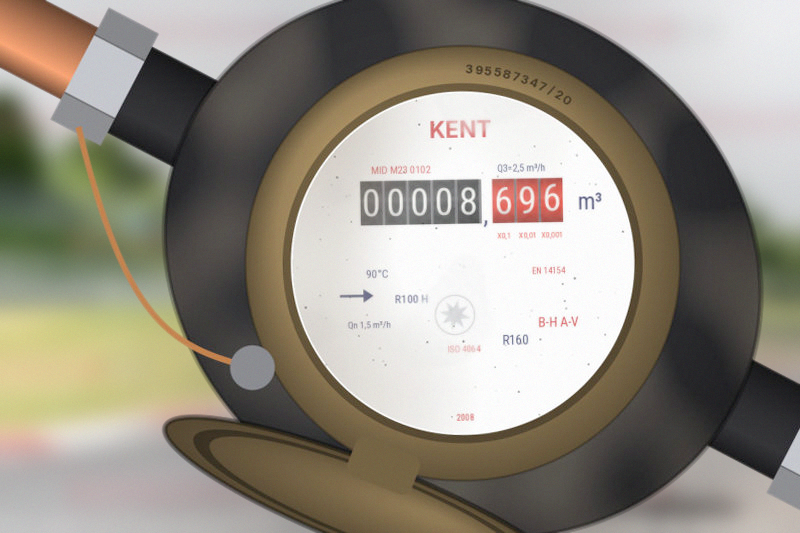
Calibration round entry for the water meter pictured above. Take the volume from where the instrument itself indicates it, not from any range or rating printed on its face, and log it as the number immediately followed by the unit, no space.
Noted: 8.696m³
